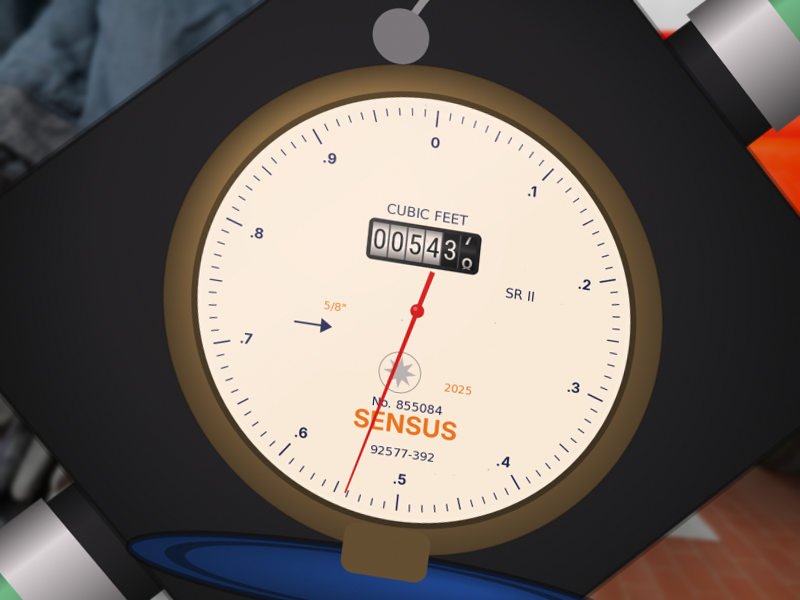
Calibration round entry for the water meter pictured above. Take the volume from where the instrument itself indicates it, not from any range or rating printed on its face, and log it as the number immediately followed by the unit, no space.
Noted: 5437.54ft³
